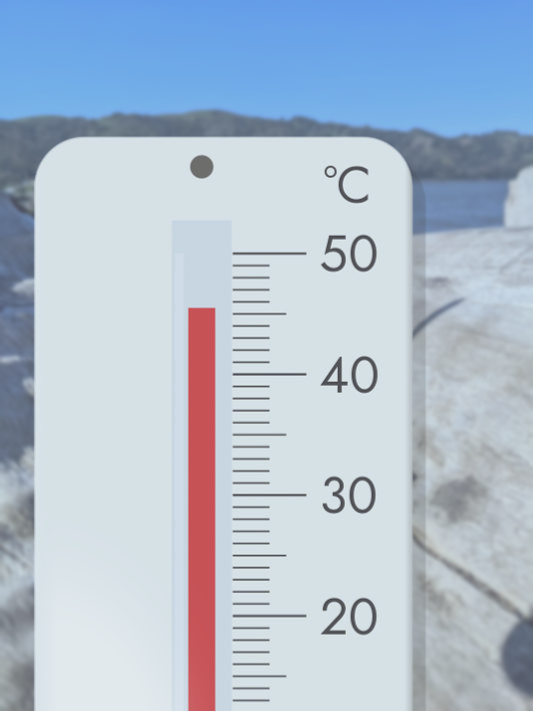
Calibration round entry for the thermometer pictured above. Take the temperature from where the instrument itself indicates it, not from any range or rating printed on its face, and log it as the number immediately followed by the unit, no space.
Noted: 45.5°C
